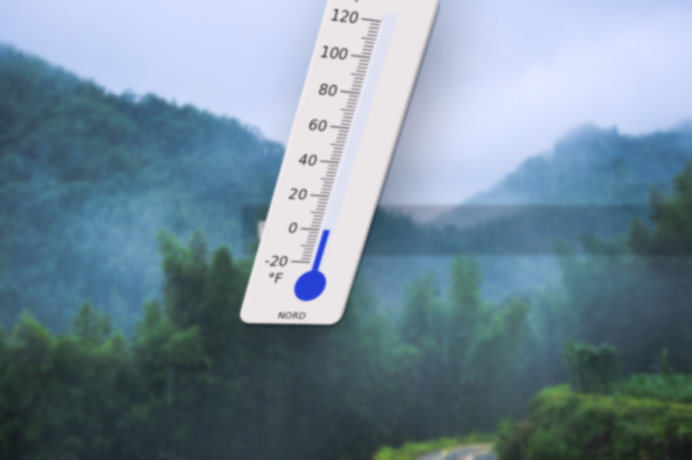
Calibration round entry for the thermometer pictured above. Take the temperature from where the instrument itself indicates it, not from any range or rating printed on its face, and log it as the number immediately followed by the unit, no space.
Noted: 0°F
